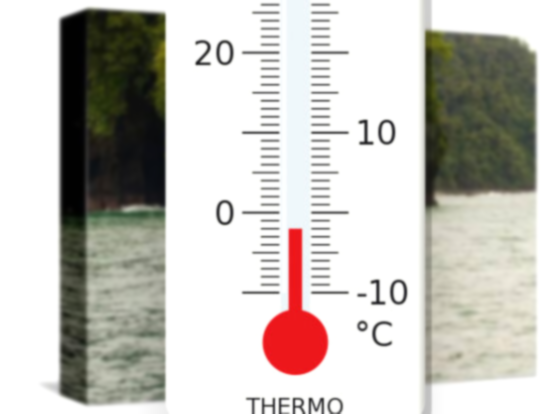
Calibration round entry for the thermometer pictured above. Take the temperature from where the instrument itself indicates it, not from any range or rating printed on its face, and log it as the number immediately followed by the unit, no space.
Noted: -2°C
